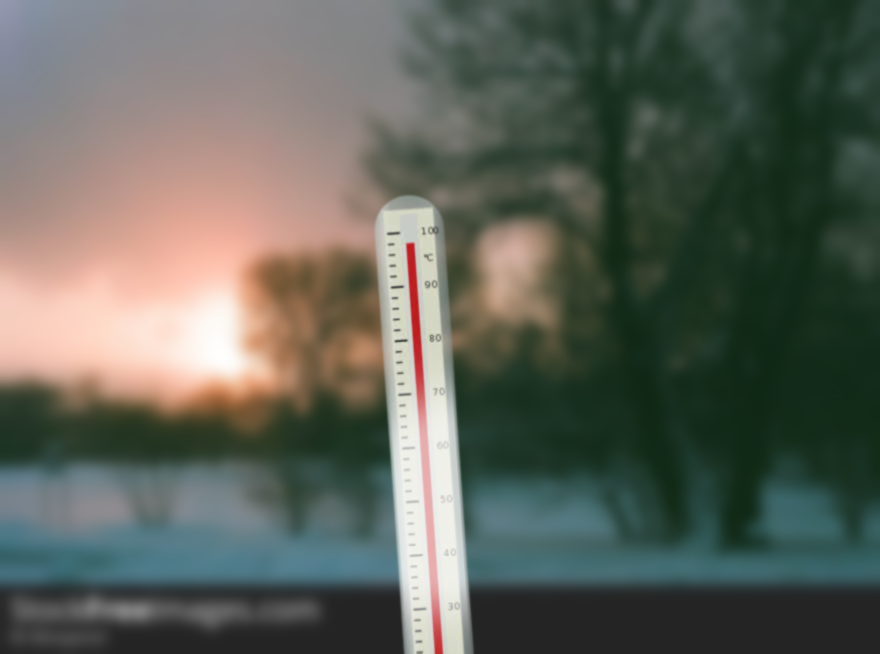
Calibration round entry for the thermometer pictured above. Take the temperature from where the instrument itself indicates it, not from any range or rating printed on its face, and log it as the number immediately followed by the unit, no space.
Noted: 98°C
